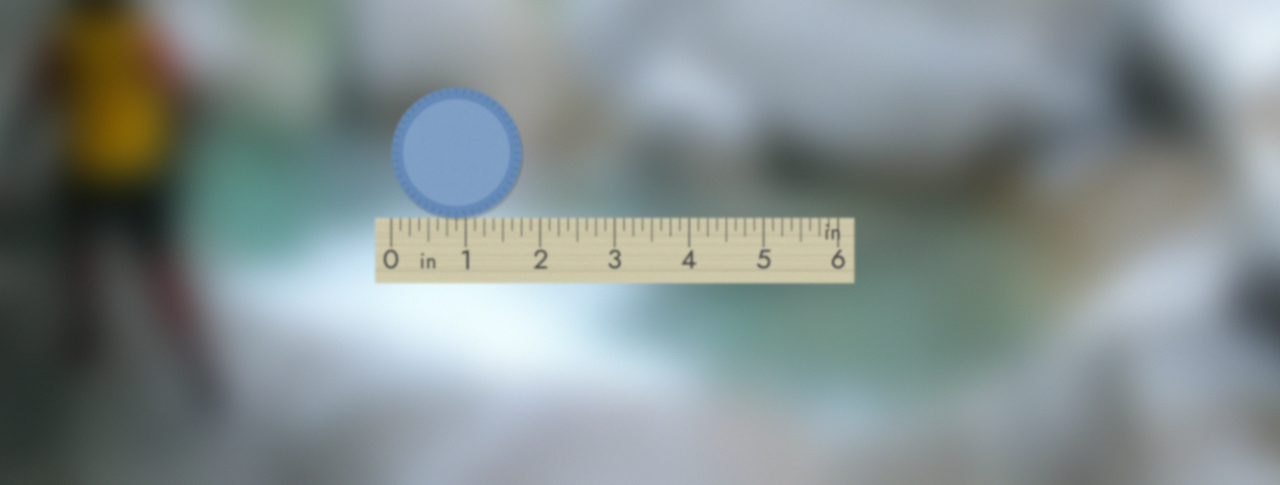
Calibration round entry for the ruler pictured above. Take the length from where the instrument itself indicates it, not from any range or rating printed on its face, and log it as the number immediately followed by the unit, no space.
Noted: 1.75in
